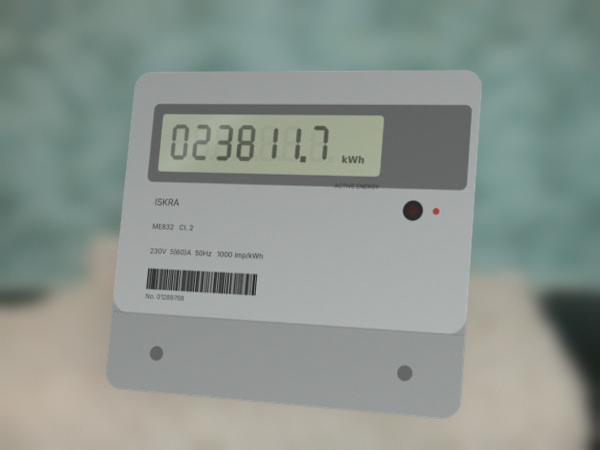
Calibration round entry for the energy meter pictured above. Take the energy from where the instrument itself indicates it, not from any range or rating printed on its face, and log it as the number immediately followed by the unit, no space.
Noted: 23811.7kWh
